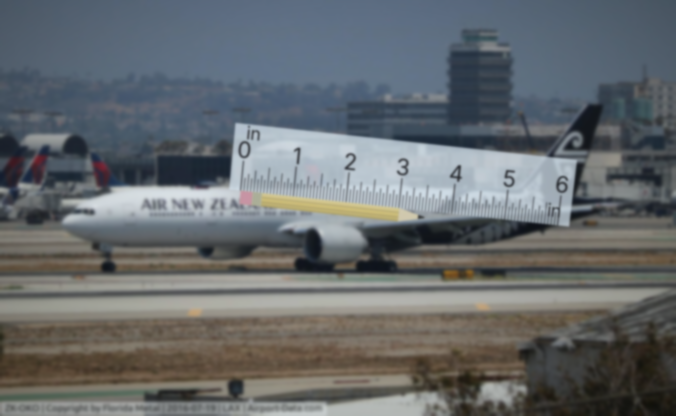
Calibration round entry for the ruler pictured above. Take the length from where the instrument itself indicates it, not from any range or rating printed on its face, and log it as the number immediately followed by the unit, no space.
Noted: 3.5in
